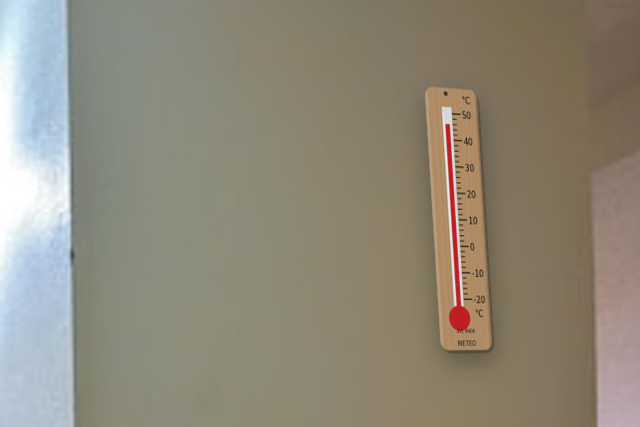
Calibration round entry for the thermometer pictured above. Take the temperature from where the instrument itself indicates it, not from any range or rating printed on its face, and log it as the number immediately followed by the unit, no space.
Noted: 46°C
